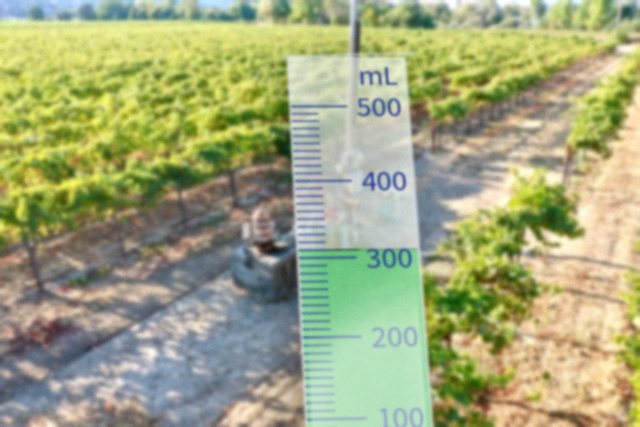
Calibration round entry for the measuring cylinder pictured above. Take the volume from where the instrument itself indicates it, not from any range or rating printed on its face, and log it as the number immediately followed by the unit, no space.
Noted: 310mL
